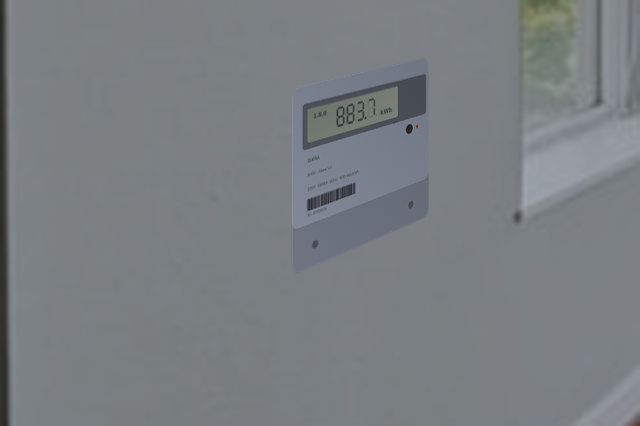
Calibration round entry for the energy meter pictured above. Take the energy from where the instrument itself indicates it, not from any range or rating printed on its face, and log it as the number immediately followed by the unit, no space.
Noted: 883.7kWh
